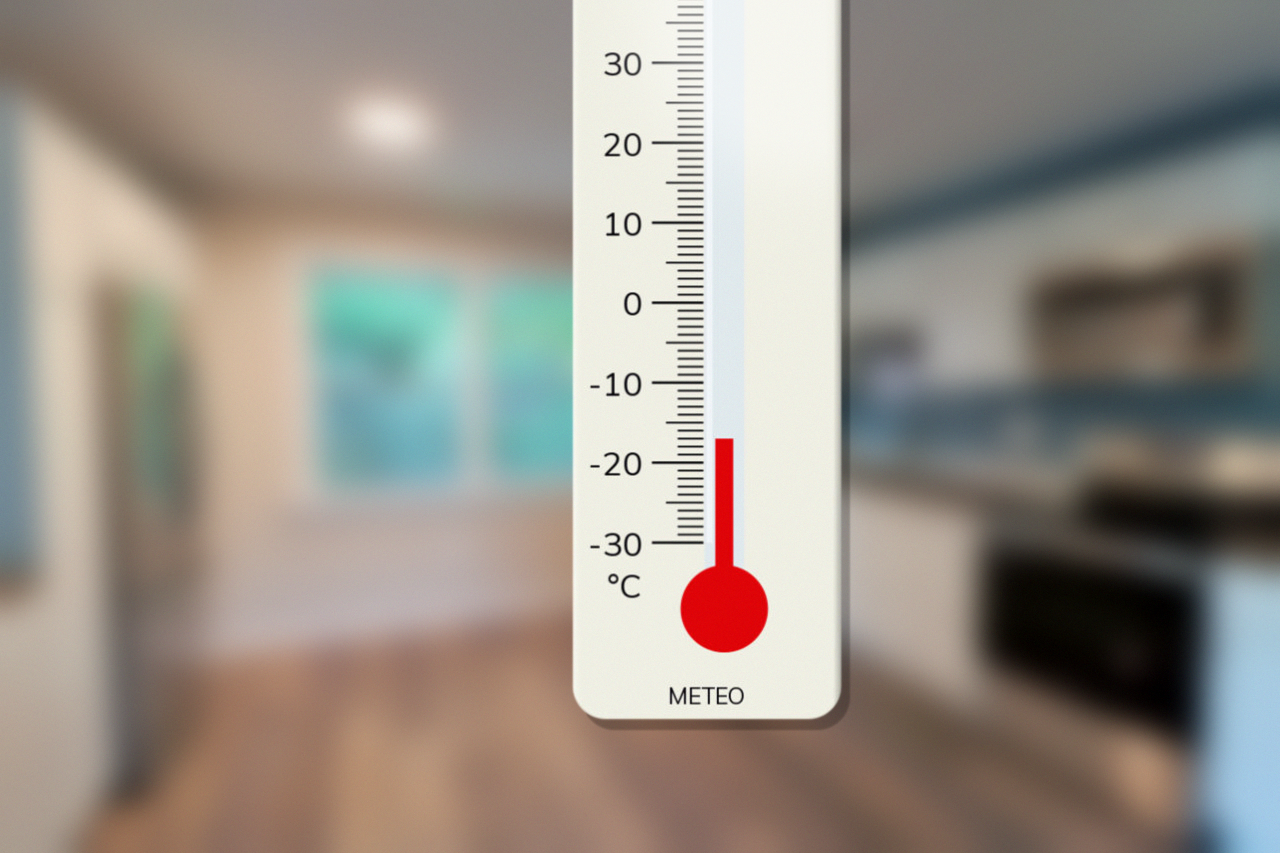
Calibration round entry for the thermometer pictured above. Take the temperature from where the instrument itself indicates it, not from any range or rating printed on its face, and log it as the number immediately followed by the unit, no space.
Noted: -17°C
